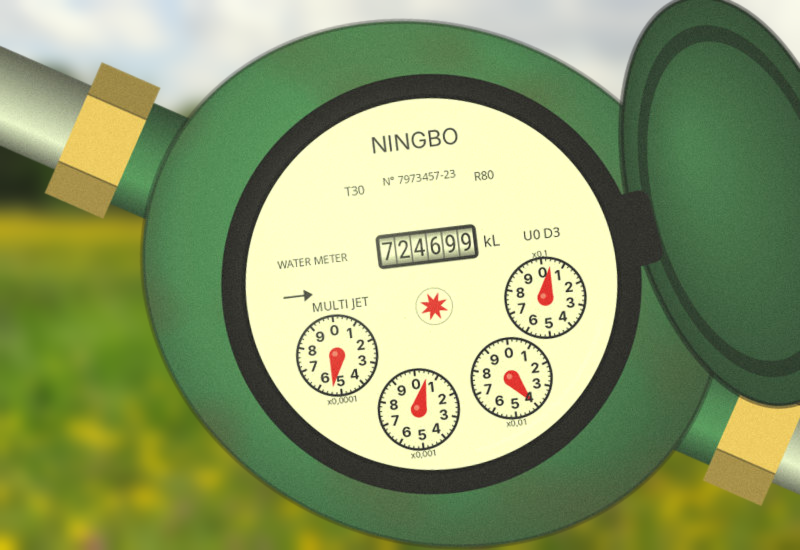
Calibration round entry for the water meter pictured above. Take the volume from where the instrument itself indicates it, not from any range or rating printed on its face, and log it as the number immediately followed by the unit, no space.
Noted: 724699.0405kL
